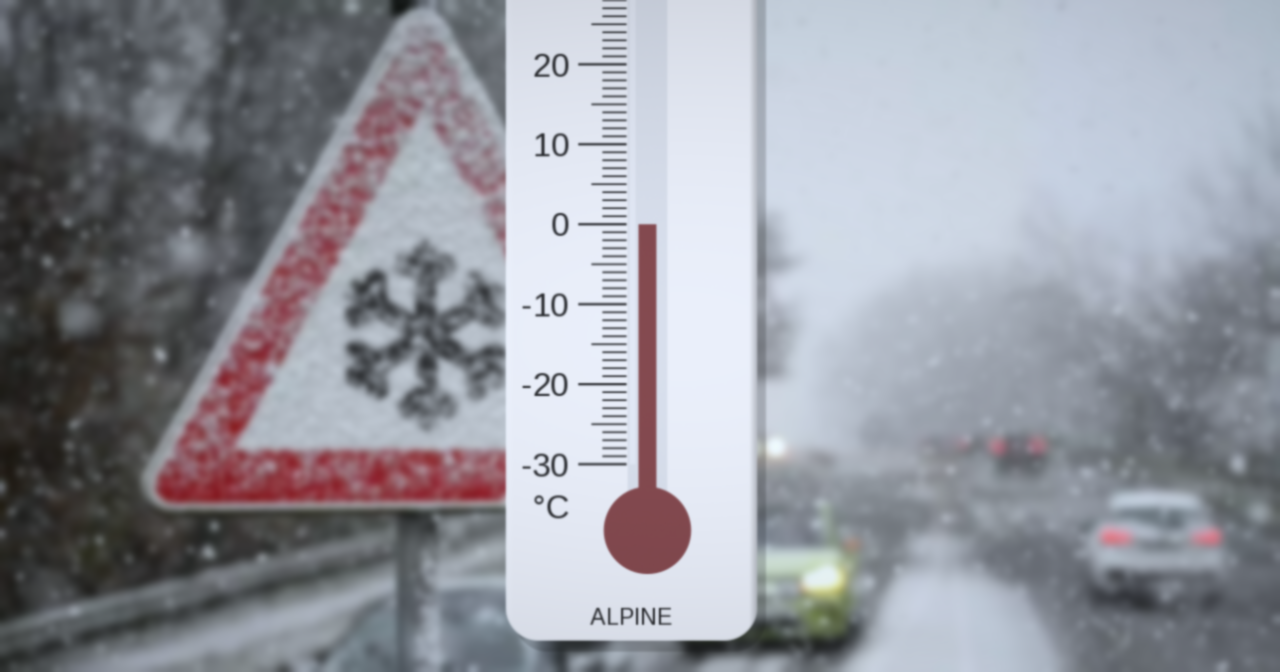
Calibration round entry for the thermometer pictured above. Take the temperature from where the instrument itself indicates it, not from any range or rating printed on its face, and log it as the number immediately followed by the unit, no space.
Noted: 0°C
